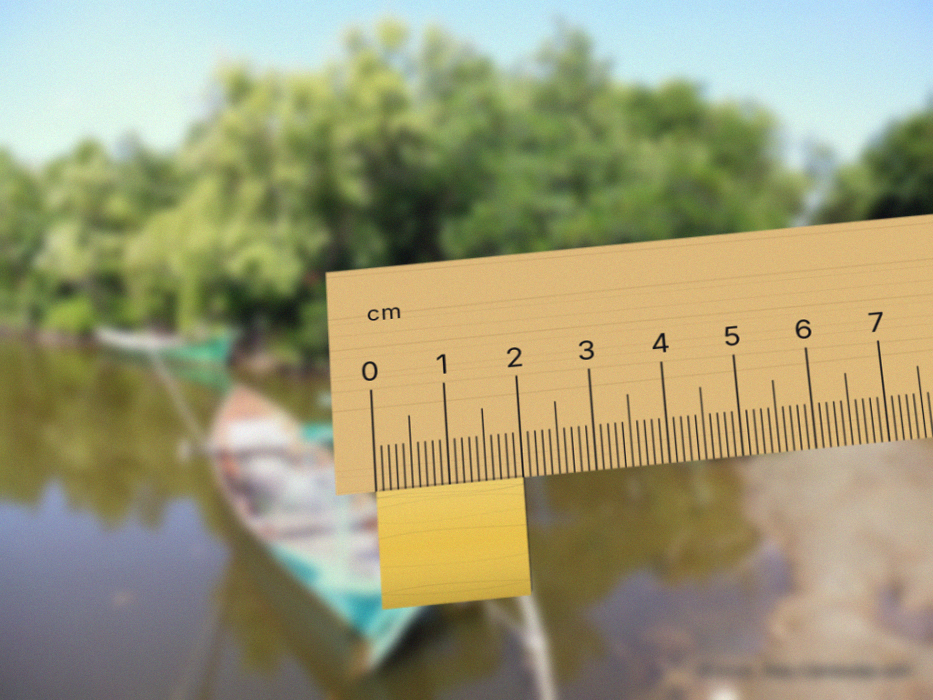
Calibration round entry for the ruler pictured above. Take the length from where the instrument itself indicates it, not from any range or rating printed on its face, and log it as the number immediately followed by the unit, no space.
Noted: 2cm
